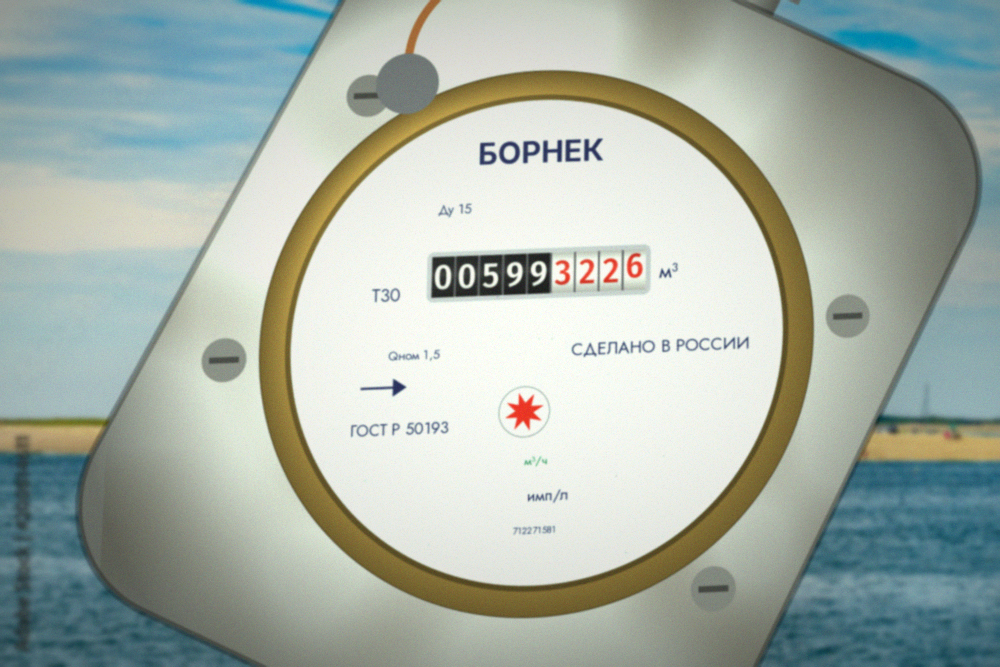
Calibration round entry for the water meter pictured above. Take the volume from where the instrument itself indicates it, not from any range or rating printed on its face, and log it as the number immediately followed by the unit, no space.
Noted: 599.3226m³
